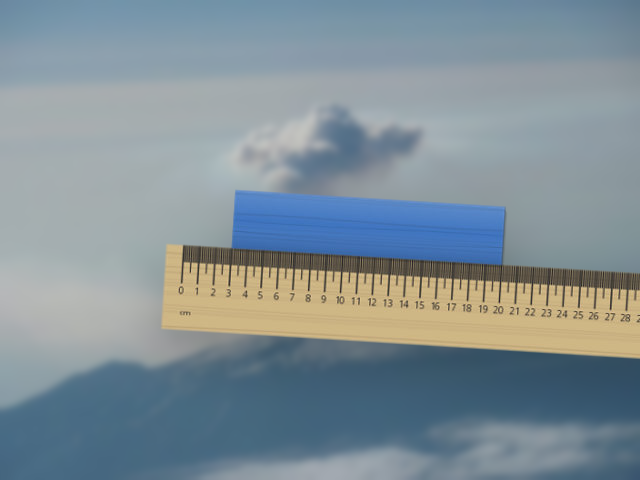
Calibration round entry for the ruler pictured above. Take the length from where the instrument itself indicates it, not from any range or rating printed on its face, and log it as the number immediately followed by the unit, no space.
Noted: 17cm
